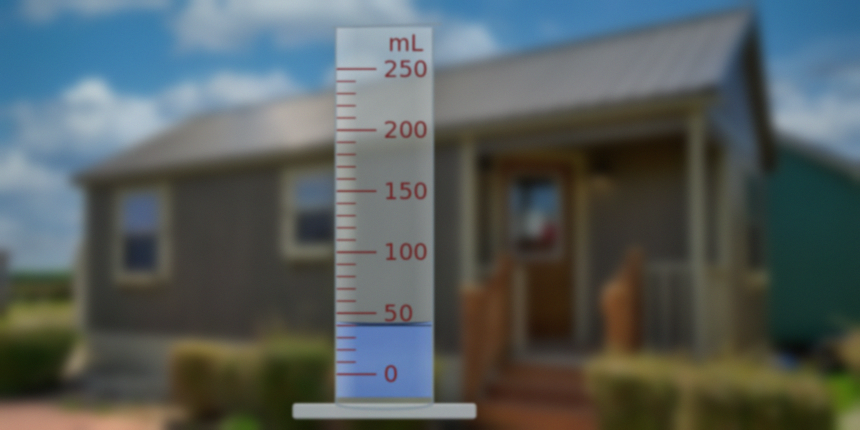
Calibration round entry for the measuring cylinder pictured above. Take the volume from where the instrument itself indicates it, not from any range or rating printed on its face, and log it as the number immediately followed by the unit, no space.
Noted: 40mL
